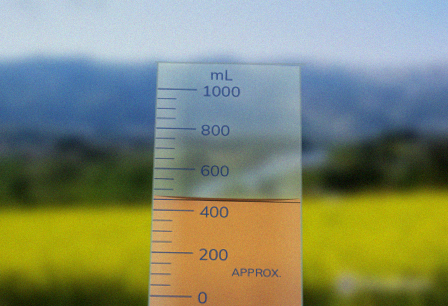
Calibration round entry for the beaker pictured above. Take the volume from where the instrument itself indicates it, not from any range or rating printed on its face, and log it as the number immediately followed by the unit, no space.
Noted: 450mL
